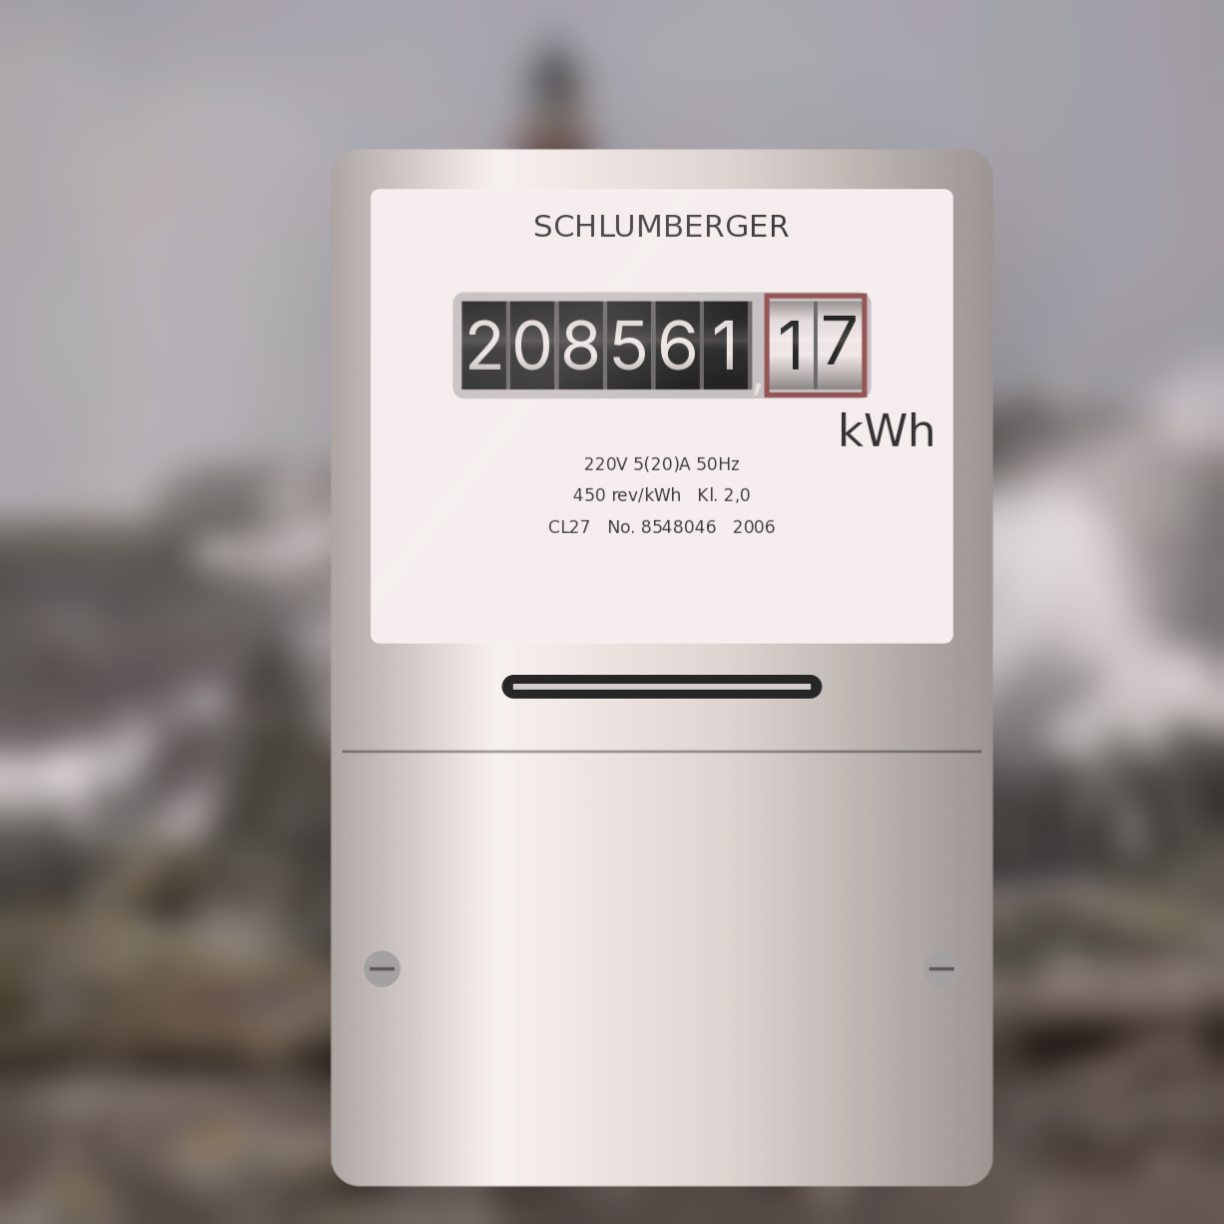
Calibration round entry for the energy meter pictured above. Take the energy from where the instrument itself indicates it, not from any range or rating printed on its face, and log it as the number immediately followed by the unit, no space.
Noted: 208561.17kWh
